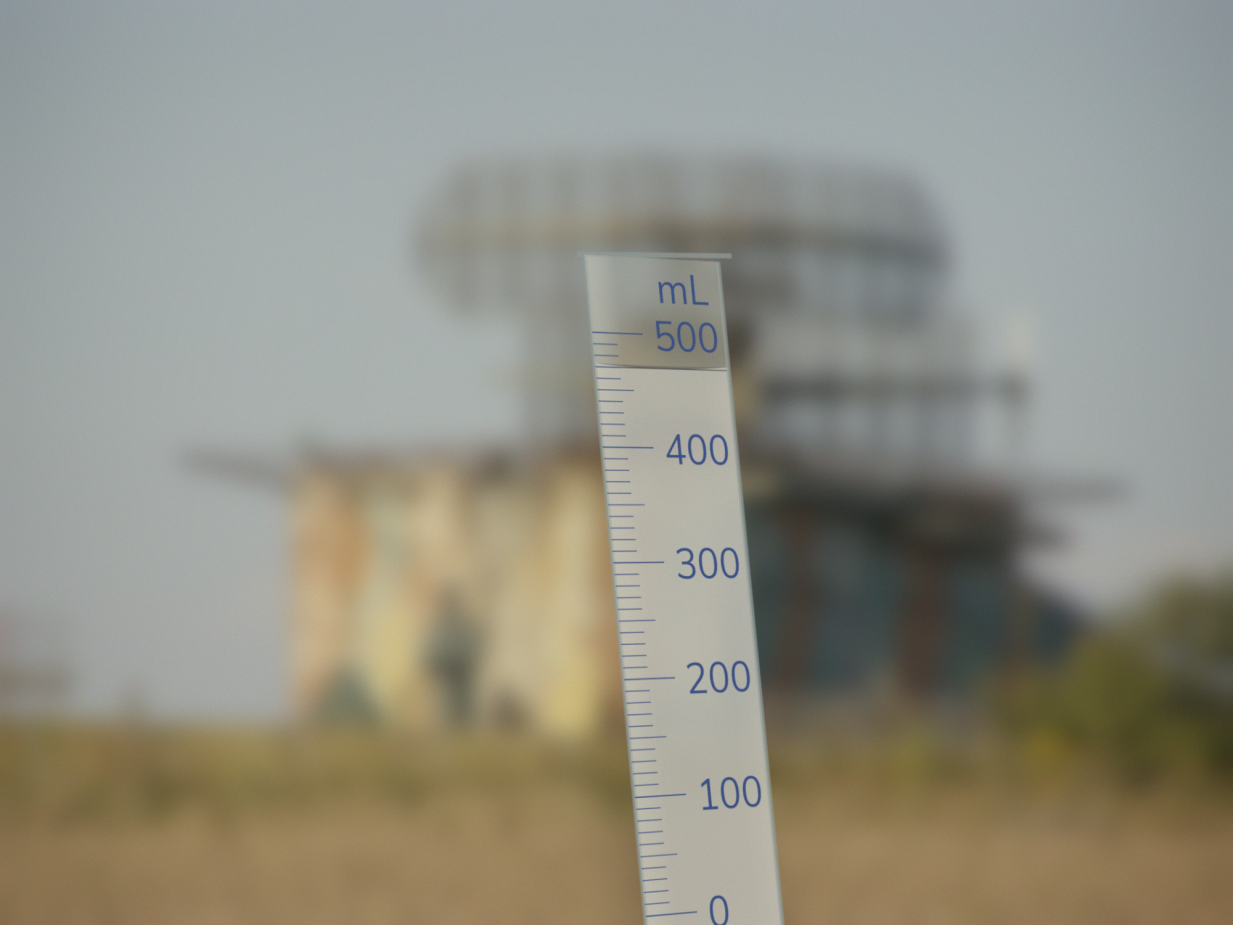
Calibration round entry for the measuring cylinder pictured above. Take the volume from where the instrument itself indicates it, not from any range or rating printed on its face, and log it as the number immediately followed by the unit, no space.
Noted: 470mL
